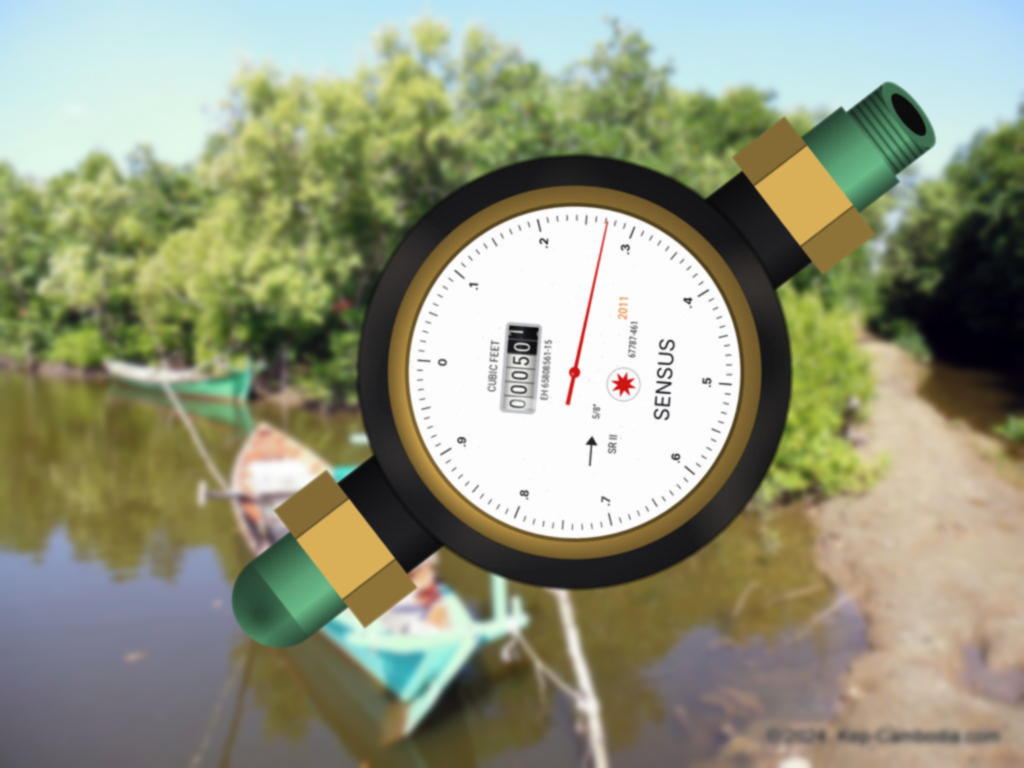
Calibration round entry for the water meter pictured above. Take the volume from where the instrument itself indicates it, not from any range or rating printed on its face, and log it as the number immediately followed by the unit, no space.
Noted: 501.27ft³
